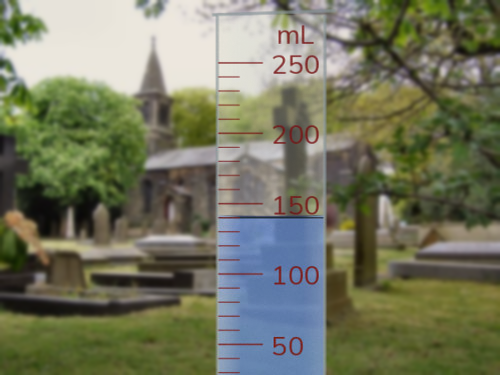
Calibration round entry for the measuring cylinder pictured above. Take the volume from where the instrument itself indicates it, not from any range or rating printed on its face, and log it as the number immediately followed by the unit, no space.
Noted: 140mL
